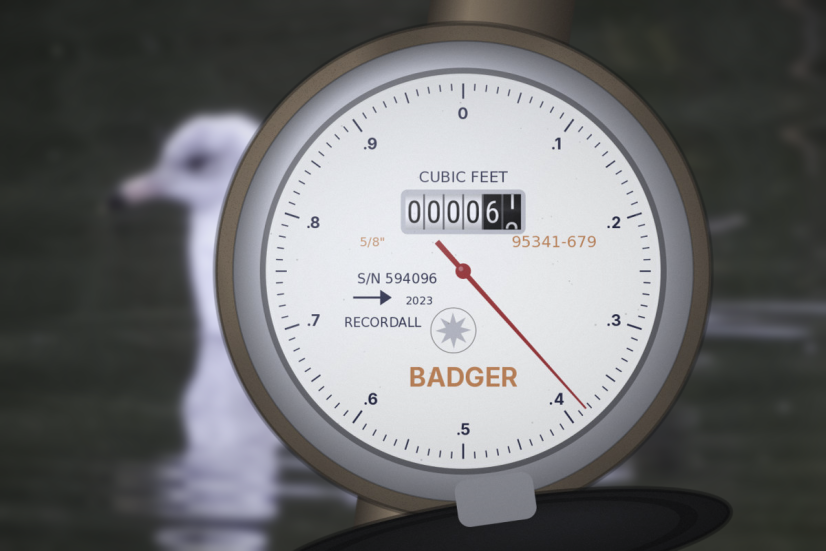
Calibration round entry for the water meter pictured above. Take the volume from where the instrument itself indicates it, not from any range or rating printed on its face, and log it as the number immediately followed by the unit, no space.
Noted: 61.38ft³
